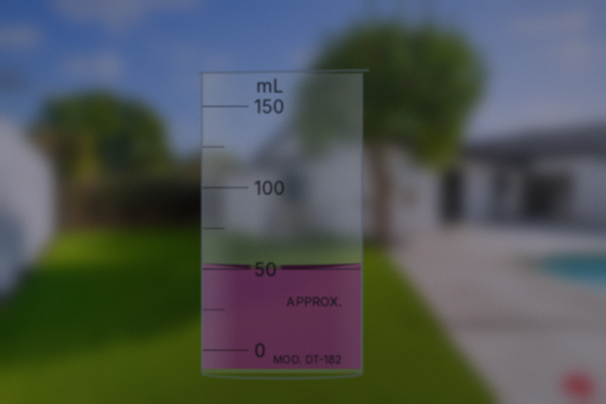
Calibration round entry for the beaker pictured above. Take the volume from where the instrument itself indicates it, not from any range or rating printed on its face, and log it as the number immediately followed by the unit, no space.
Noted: 50mL
